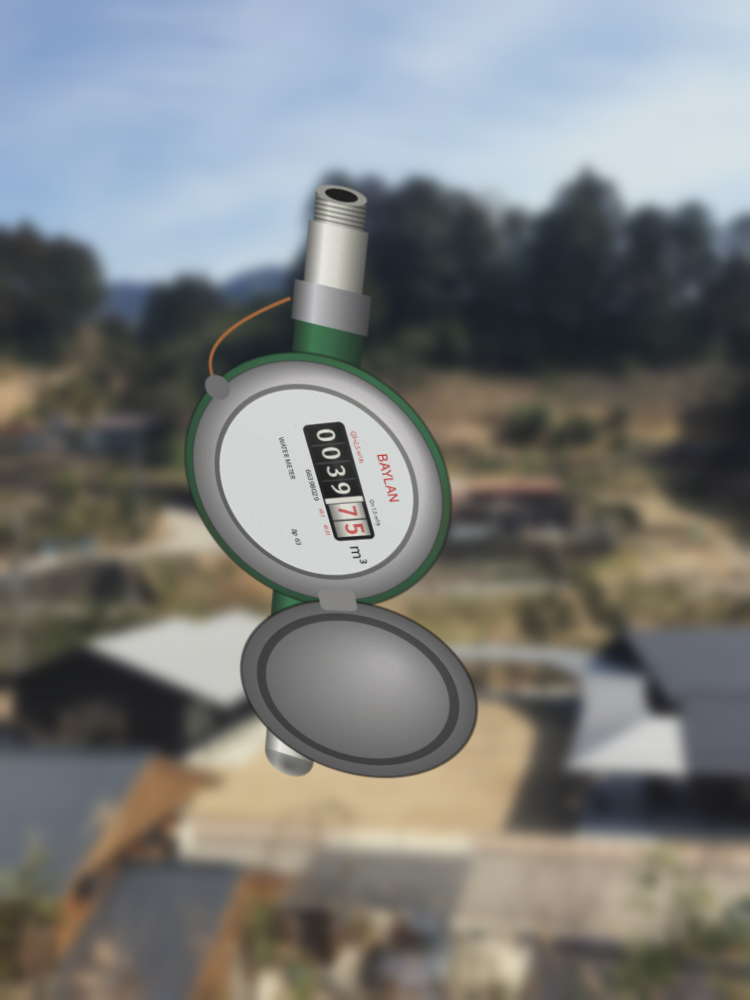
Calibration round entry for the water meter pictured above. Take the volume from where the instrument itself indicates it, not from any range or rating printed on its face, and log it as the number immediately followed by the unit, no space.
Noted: 39.75m³
